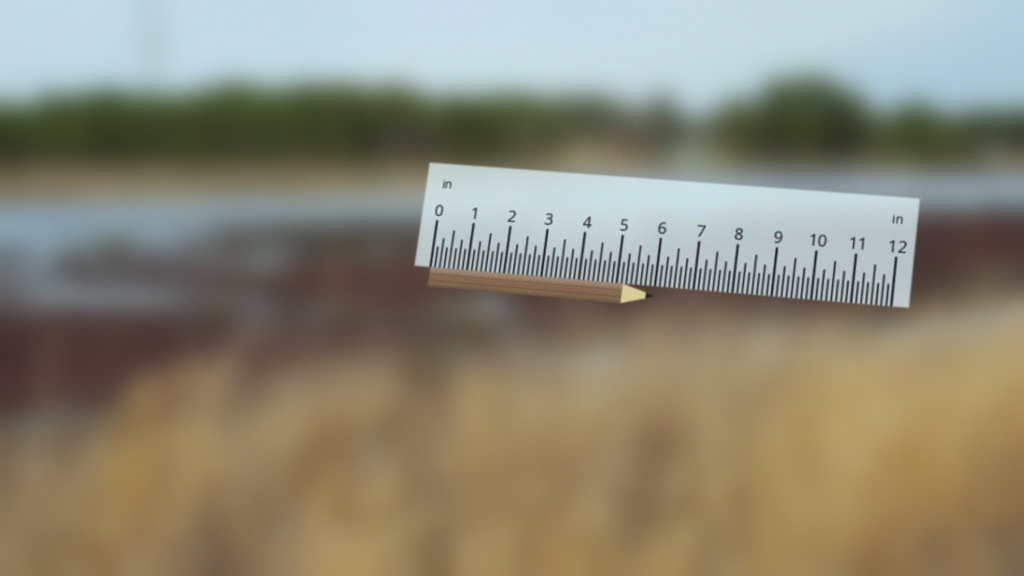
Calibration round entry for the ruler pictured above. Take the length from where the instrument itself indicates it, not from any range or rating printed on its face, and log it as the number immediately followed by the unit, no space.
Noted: 6in
